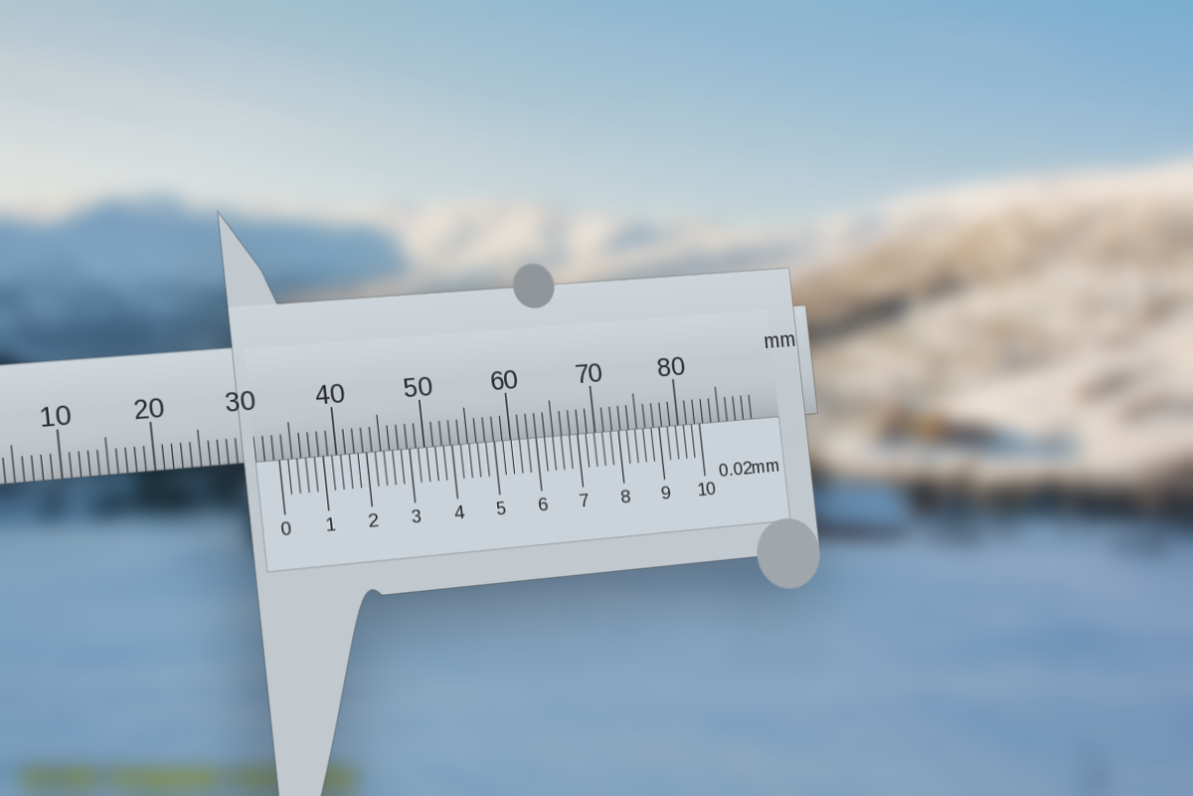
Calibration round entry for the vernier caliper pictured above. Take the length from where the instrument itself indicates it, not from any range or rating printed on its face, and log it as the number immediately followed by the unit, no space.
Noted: 33.6mm
